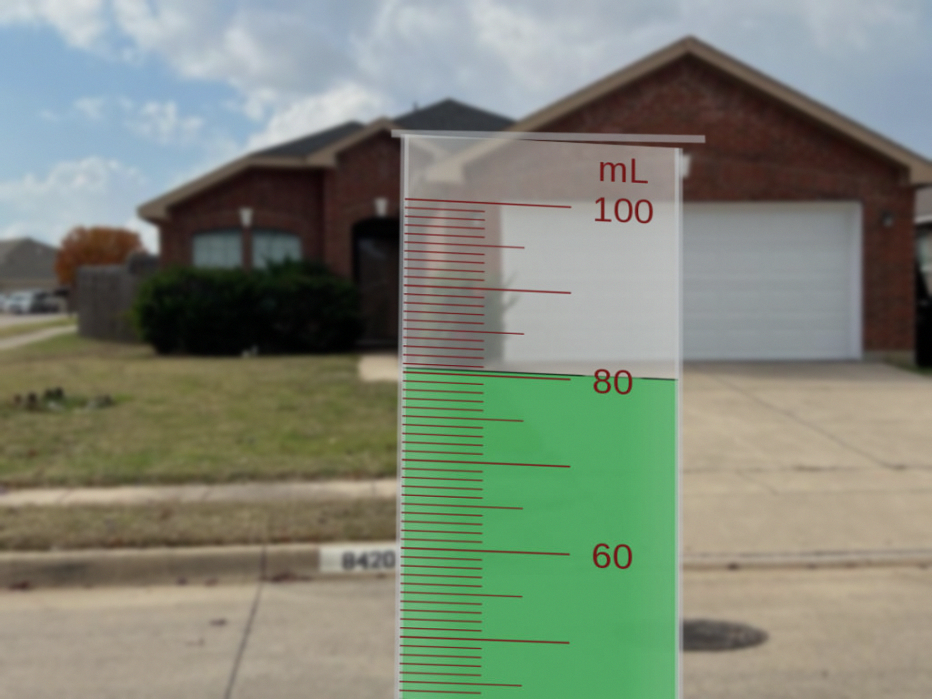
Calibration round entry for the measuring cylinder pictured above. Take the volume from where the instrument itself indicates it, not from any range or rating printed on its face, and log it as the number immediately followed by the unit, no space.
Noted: 80.5mL
